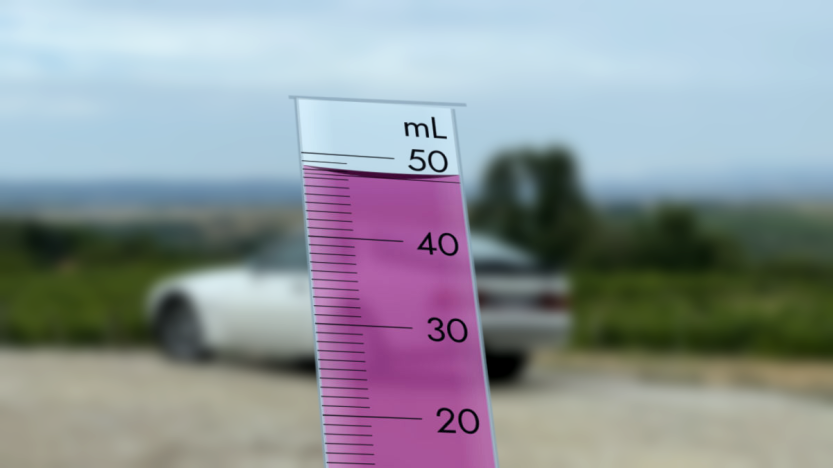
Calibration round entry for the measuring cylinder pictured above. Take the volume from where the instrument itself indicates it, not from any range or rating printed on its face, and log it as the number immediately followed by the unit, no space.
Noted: 47.5mL
